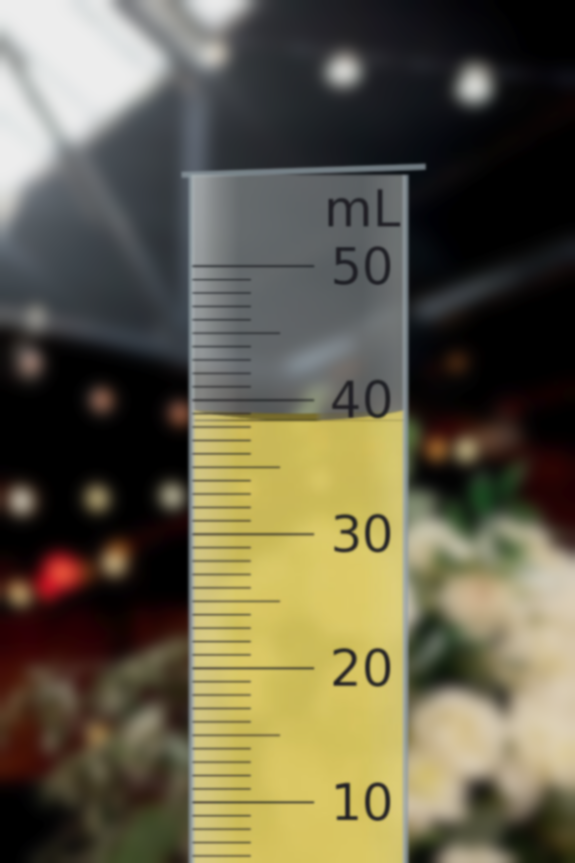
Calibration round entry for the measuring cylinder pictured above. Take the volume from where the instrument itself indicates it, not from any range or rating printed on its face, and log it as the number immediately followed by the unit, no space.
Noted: 38.5mL
